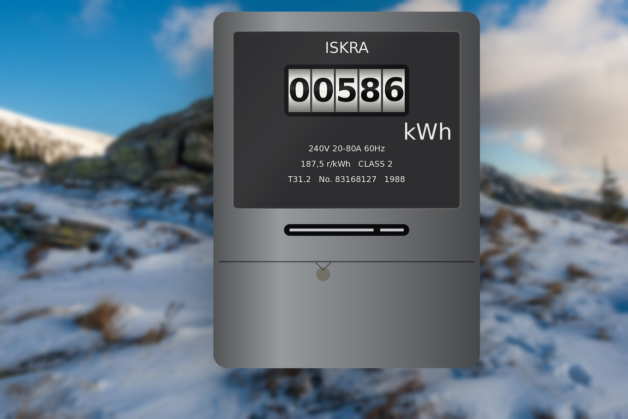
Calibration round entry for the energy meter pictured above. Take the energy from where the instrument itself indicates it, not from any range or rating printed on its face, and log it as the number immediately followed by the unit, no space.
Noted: 586kWh
